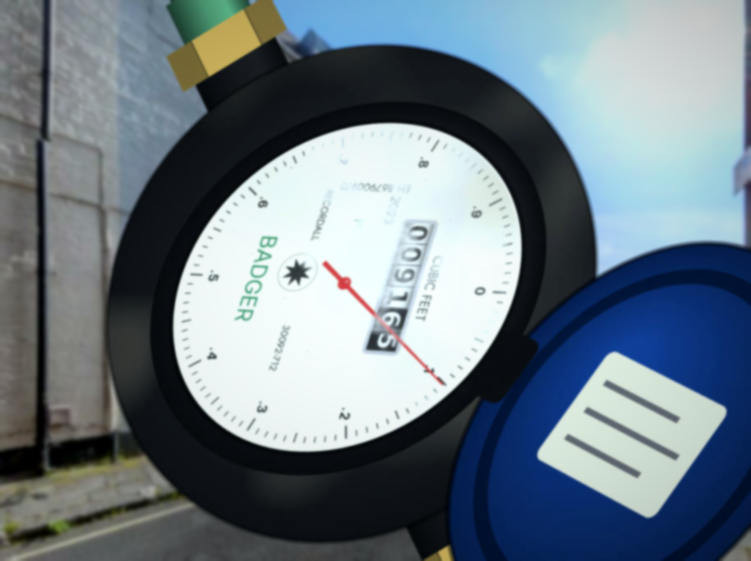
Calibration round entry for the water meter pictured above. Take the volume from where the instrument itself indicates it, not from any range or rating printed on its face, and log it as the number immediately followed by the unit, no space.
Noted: 9165.10ft³
